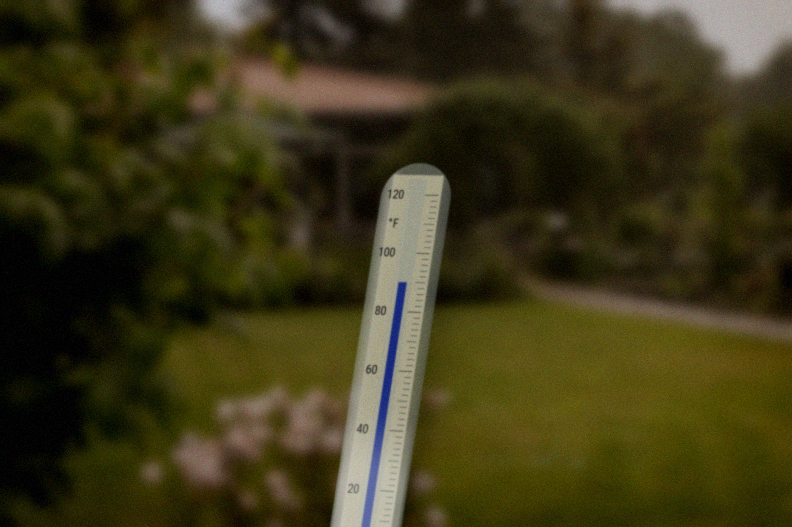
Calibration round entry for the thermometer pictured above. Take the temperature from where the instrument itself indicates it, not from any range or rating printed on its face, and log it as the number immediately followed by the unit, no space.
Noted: 90°F
